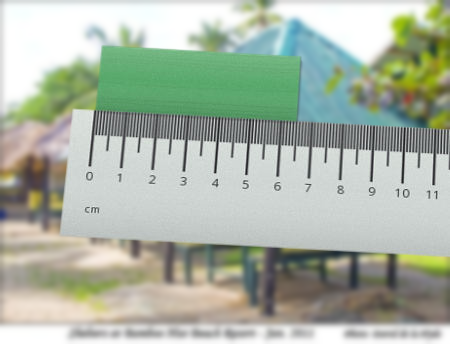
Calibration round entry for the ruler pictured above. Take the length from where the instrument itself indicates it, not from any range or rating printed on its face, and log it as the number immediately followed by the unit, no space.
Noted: 6.5cm
